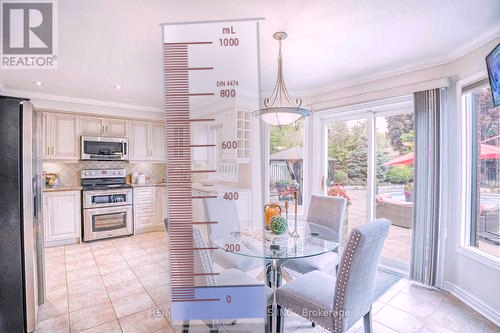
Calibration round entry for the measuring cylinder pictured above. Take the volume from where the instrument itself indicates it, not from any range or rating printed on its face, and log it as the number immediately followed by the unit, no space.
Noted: 50mL
